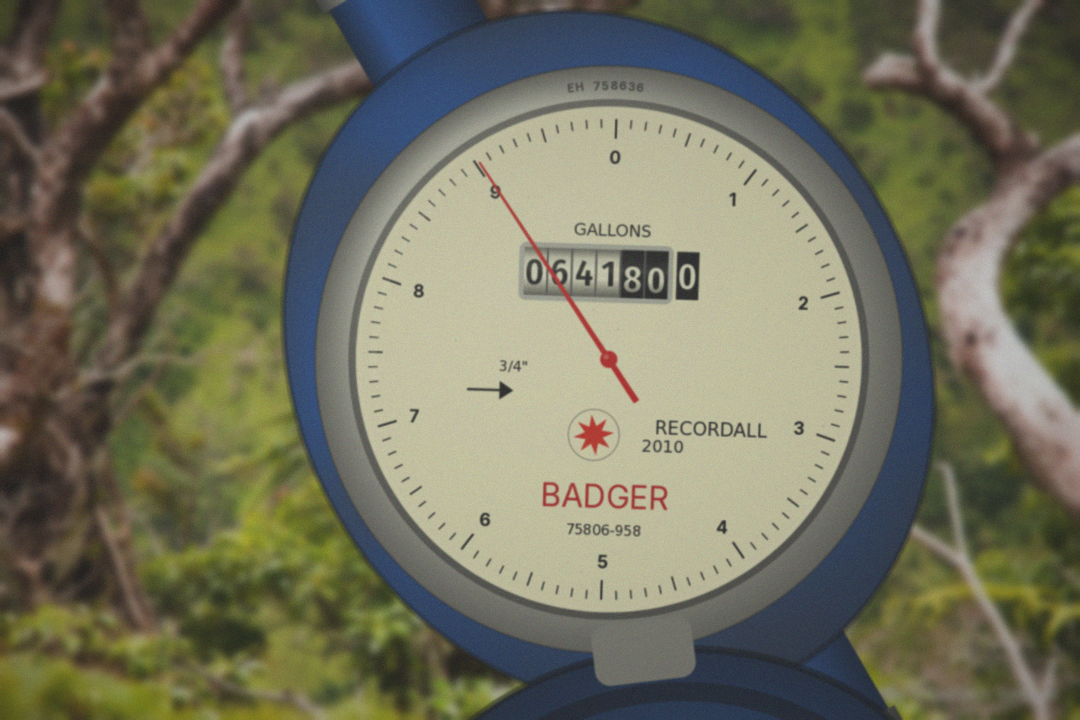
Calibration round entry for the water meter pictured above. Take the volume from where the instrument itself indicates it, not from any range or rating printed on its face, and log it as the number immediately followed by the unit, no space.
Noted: 641799.0gal
